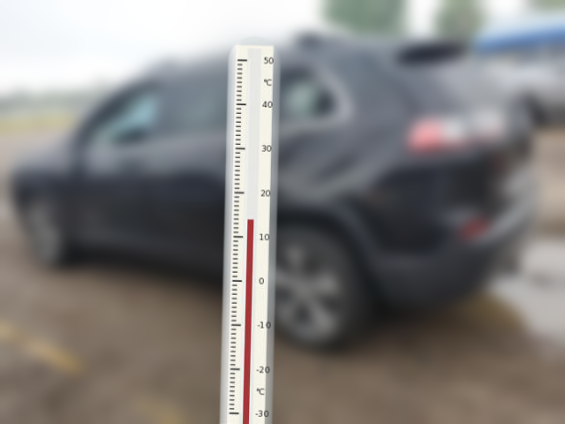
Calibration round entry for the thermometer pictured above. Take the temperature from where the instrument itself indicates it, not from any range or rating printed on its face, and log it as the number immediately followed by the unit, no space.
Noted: 14°C
